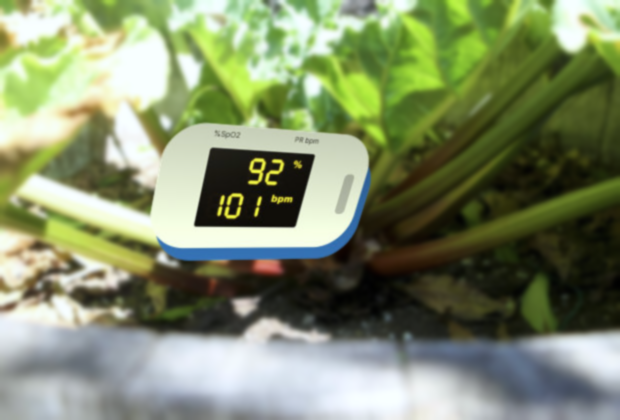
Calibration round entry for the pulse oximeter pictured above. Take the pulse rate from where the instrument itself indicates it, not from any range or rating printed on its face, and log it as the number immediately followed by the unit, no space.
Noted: 101bpm
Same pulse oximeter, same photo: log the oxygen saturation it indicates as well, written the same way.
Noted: 92%
